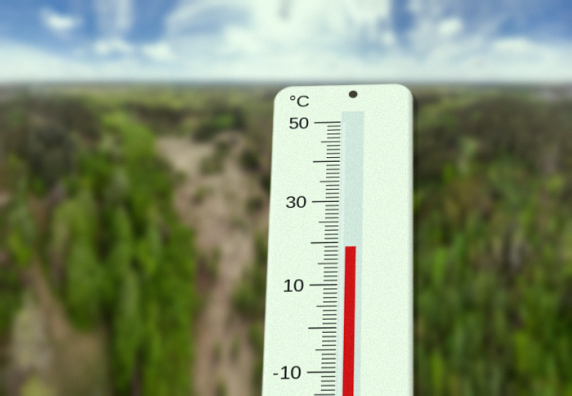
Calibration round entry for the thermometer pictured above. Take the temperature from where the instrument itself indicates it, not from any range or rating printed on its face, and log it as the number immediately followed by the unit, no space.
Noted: 19°C
